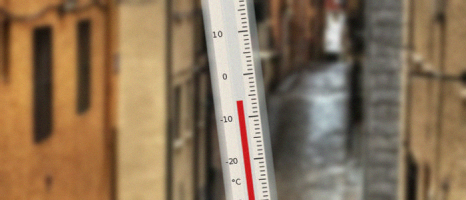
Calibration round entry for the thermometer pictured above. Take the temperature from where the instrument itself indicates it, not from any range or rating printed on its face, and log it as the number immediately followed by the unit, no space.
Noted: -6°C
